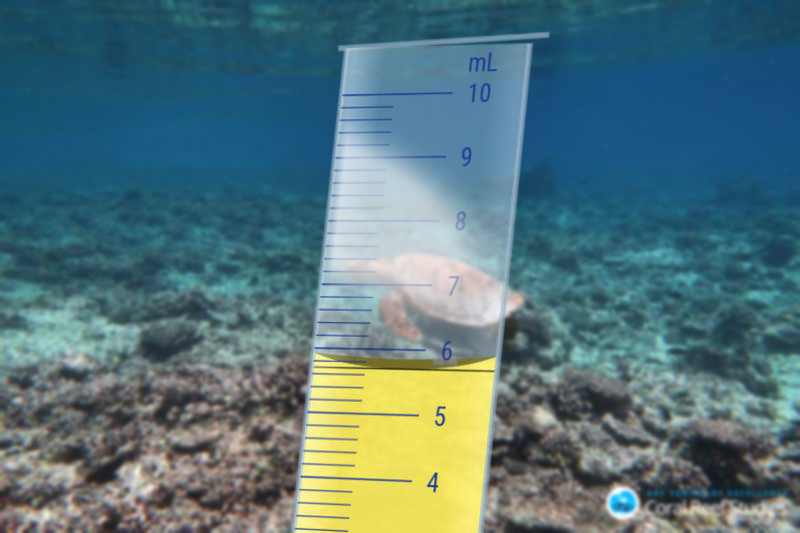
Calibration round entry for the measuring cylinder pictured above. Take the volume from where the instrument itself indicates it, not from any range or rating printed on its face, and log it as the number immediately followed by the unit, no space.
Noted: 5.7mL
